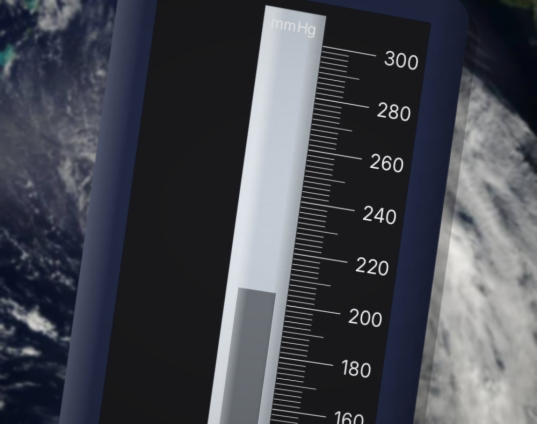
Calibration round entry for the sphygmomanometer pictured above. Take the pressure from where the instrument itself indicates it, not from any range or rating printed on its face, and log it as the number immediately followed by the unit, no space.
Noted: 204mmHg
